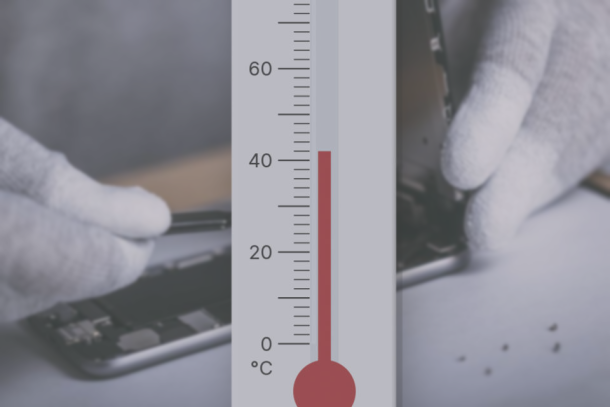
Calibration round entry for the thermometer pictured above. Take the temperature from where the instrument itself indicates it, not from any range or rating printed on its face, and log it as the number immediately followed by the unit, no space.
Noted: 42°C
